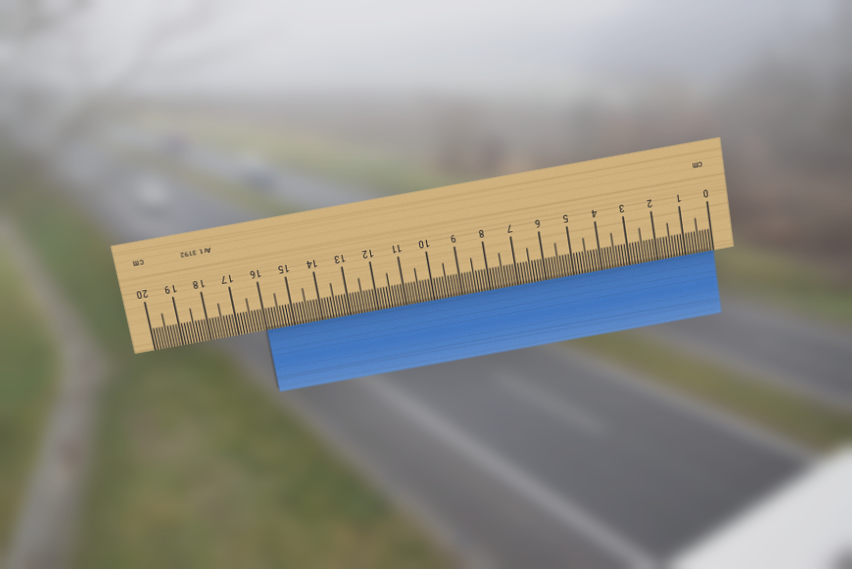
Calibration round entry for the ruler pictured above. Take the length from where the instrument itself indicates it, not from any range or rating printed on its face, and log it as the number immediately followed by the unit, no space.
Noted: 16cm
